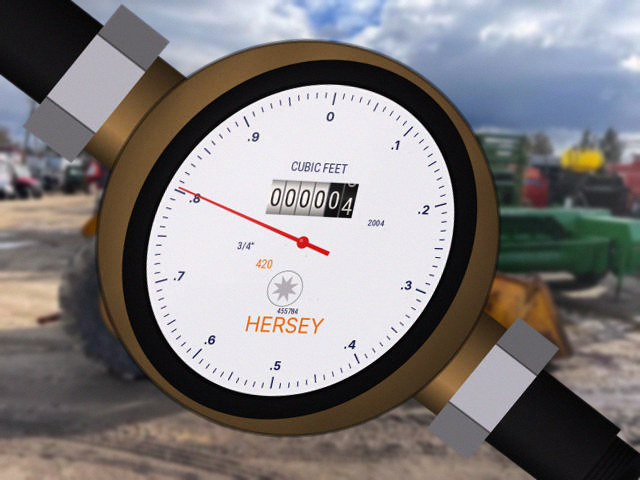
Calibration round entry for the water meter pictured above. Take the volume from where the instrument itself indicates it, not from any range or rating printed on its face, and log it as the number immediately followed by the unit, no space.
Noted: 3.80ft³
